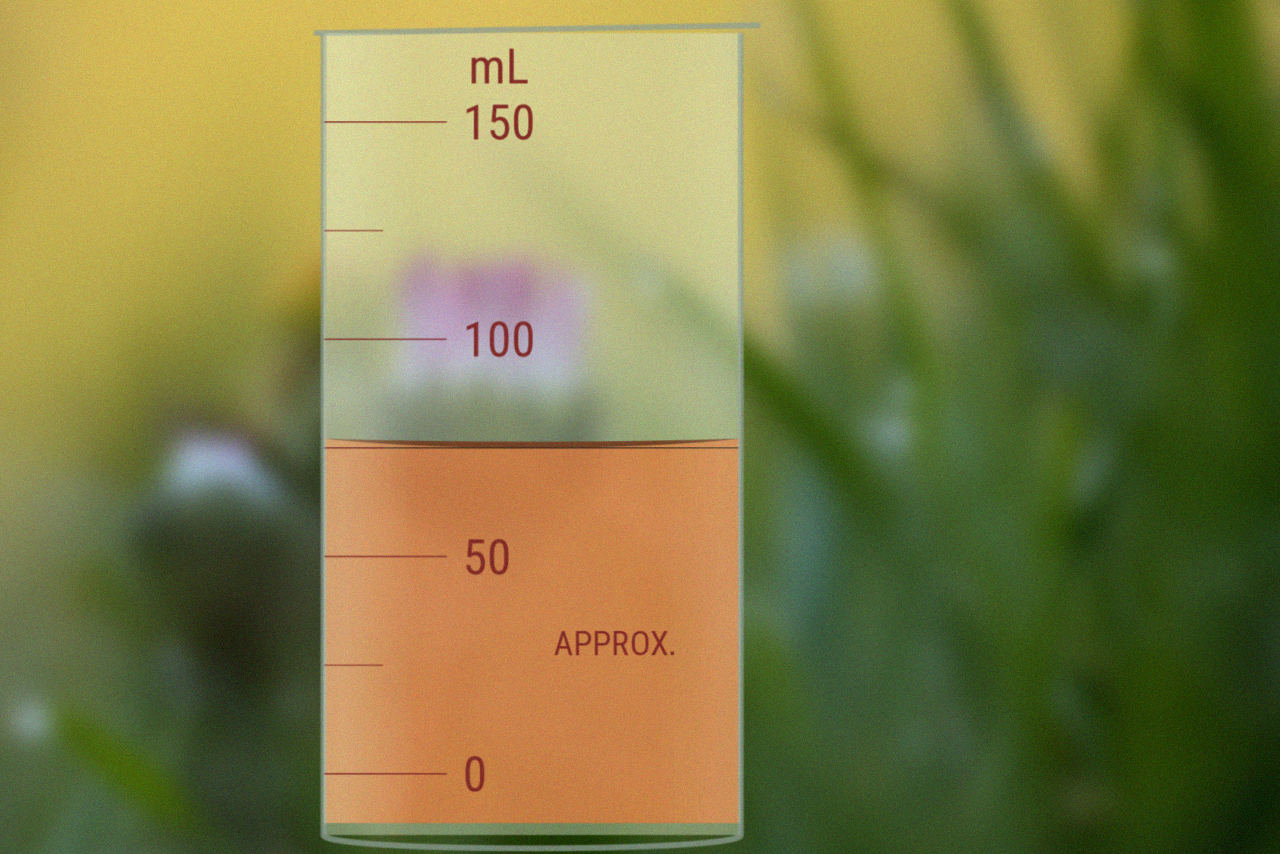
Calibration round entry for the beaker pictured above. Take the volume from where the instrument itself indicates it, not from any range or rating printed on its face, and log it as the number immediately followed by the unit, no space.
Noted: 75mL
